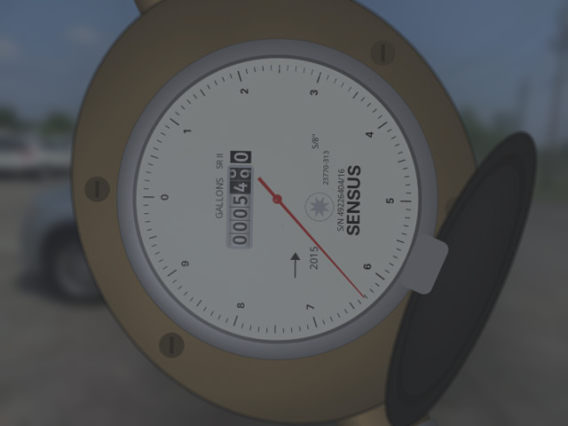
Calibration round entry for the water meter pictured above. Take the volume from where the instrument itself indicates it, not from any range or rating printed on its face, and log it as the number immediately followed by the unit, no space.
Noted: 5486.3gal
